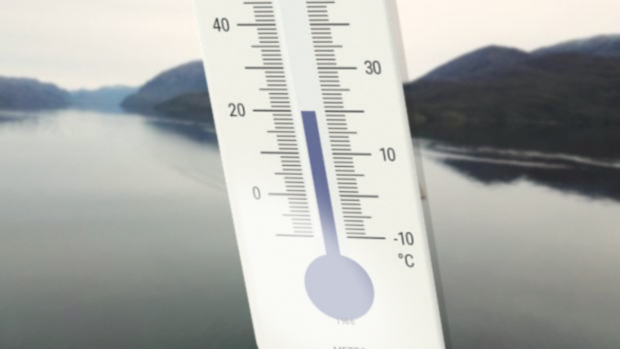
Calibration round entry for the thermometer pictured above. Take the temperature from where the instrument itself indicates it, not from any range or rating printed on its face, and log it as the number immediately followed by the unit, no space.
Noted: 20°C
